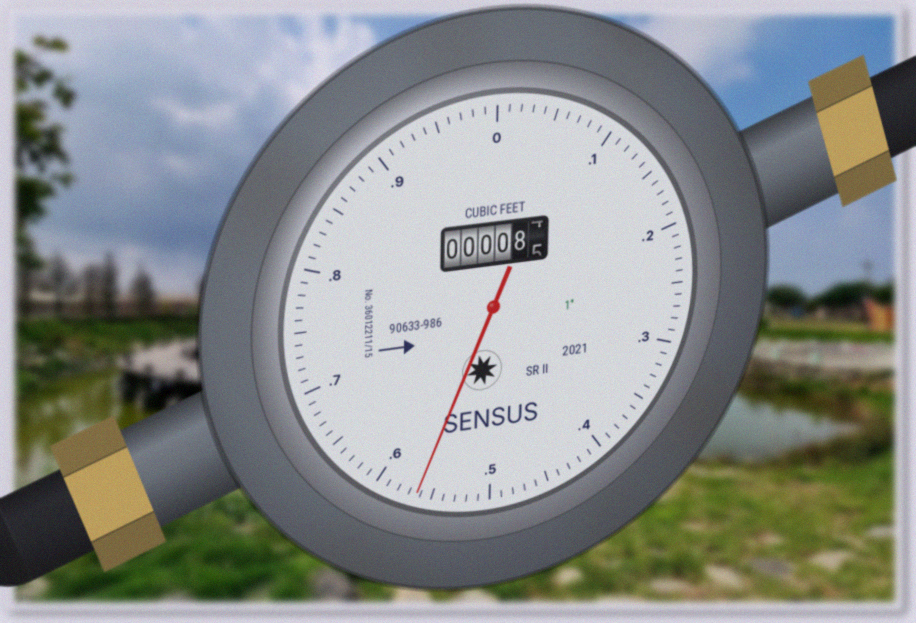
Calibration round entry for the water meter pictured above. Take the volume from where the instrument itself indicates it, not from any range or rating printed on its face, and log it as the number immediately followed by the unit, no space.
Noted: 84.56ft³
